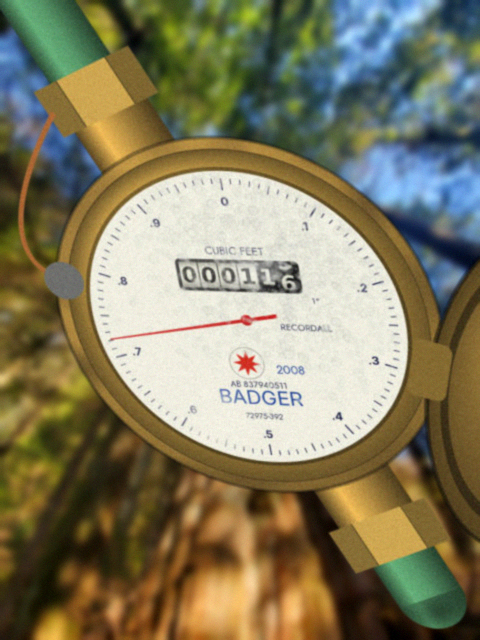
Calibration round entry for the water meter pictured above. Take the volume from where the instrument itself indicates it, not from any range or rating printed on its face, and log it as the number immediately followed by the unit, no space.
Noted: 115.72ft³
